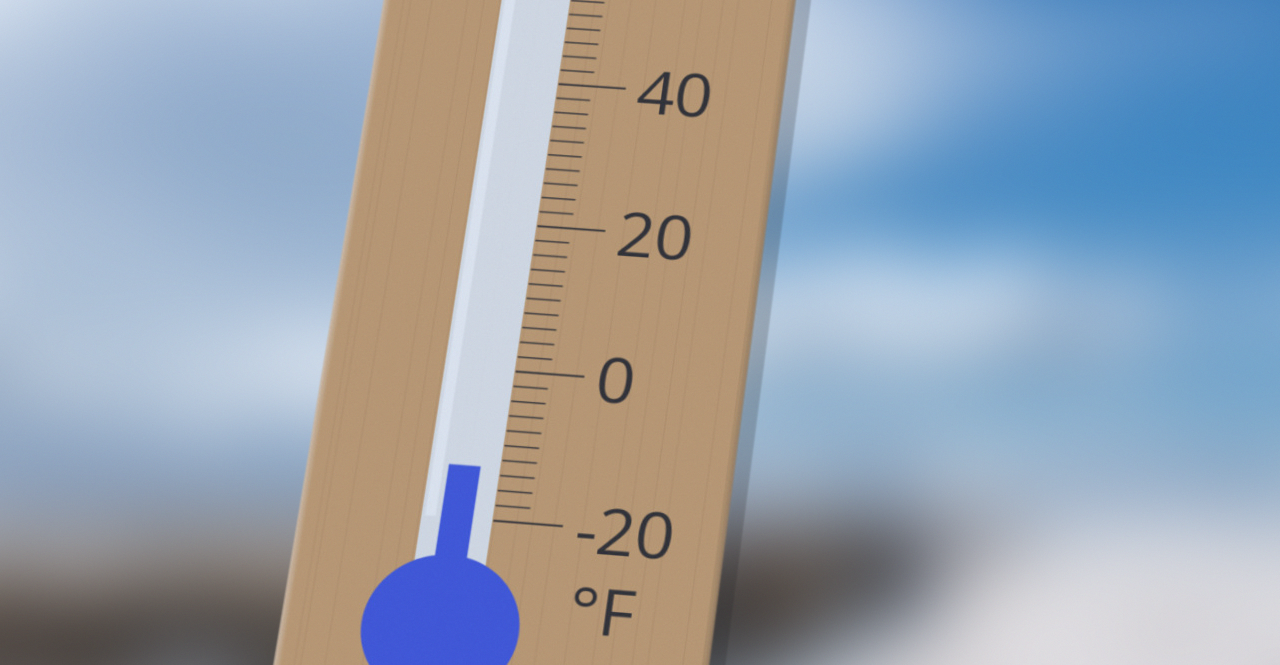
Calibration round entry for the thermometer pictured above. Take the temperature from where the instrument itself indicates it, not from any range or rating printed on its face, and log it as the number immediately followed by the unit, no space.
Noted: -13°F
